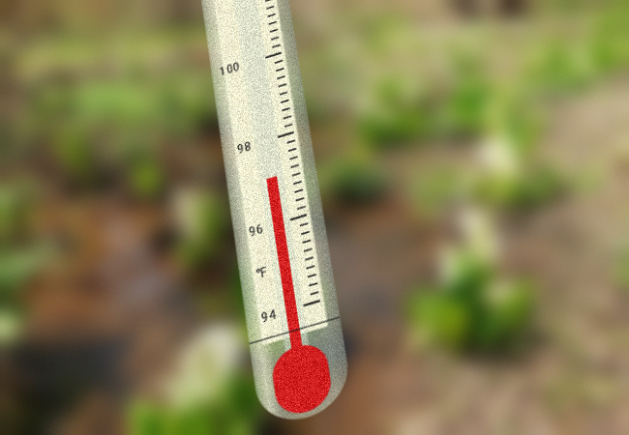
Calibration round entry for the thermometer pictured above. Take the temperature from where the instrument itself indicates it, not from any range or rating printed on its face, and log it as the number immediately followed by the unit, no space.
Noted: 97.1°F
